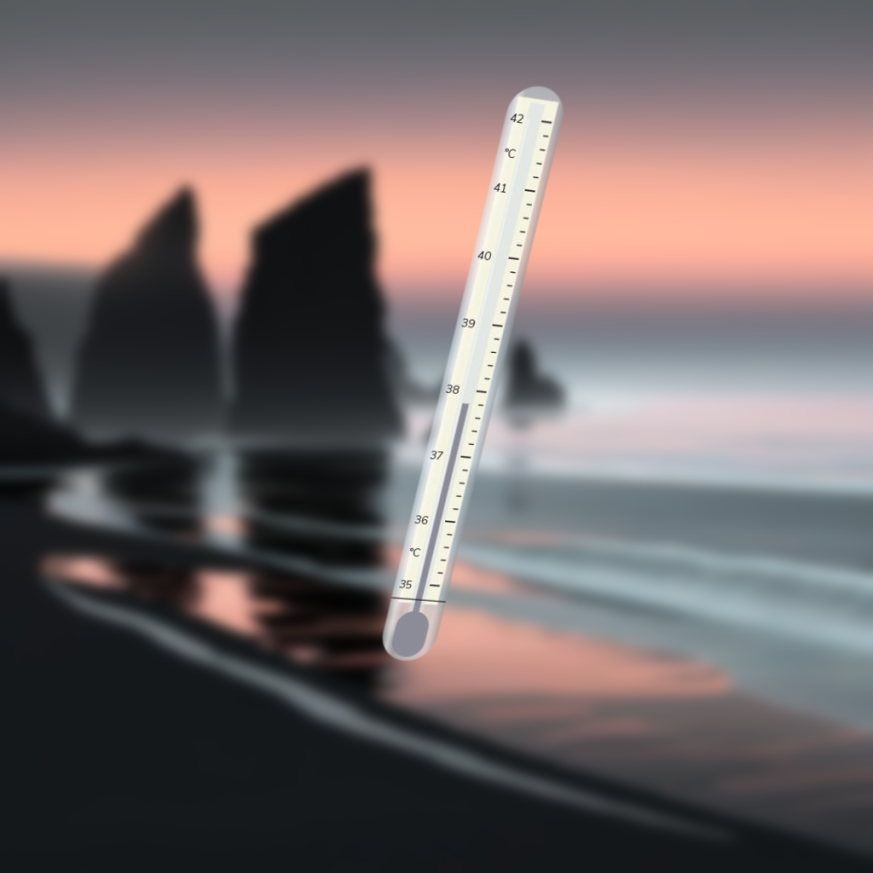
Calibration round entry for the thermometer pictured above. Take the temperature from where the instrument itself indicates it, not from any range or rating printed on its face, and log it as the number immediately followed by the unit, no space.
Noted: 37.8°C
